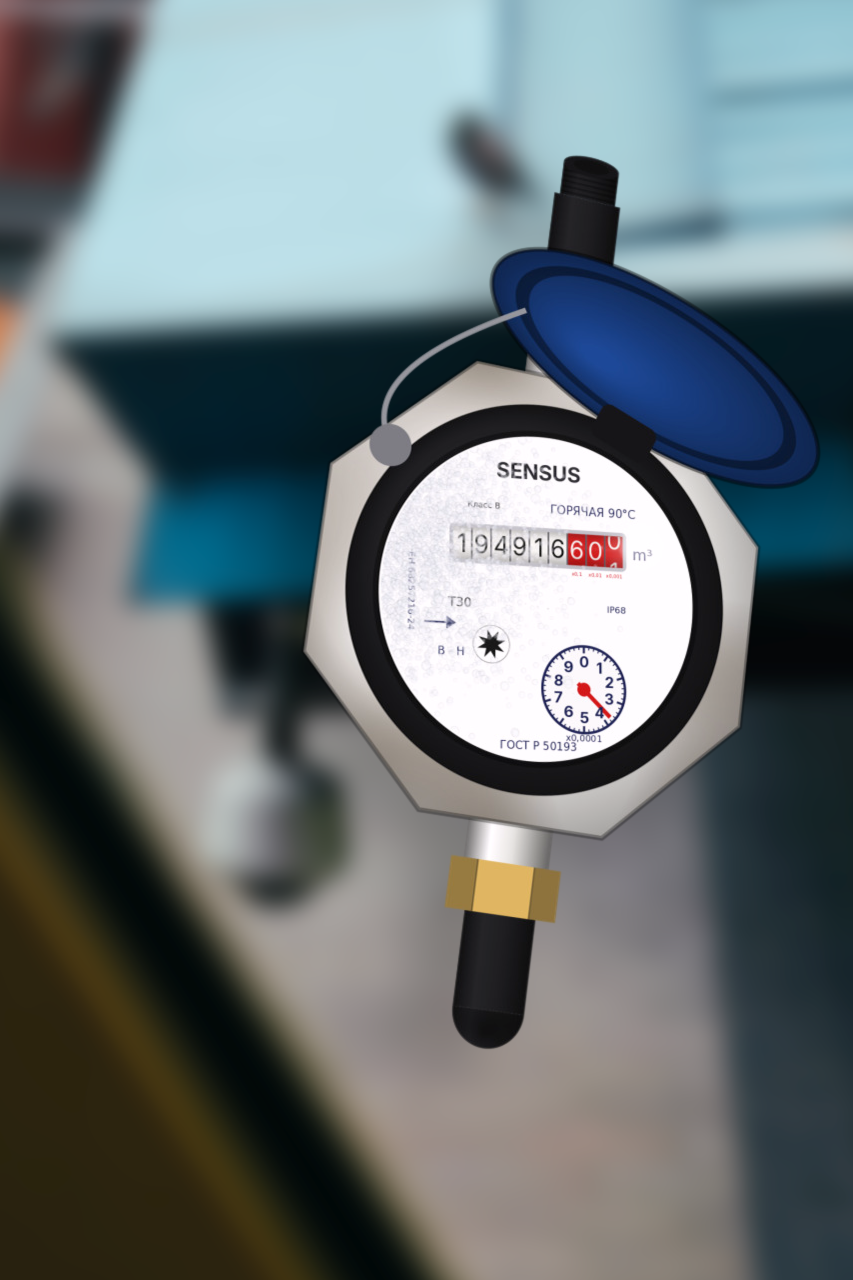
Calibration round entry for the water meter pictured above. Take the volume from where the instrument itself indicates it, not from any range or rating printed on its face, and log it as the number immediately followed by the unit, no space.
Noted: 194916.6003m³
